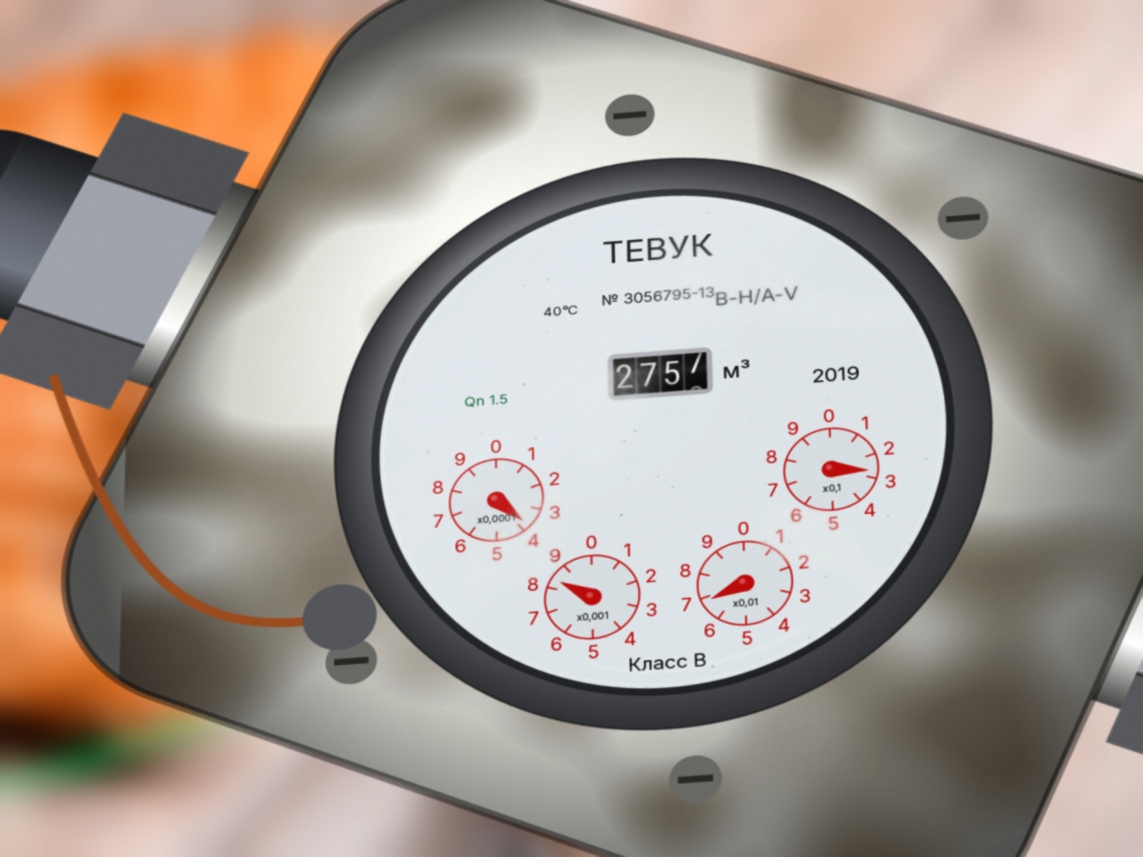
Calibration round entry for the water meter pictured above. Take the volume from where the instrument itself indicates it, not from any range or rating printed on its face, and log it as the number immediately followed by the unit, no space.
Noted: 2757.2683m³
